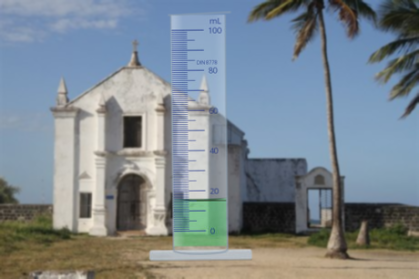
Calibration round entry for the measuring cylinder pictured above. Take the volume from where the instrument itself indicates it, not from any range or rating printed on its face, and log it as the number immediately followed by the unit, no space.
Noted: 15mL
